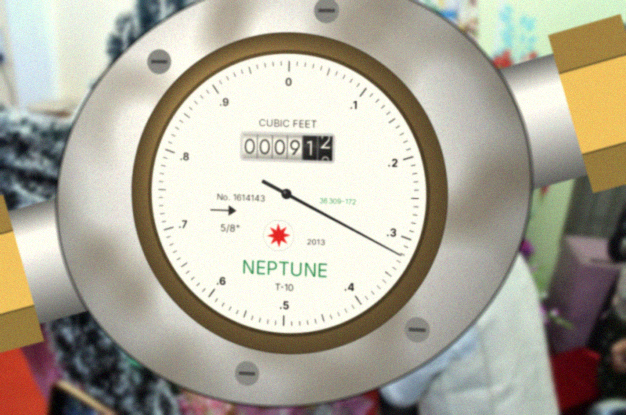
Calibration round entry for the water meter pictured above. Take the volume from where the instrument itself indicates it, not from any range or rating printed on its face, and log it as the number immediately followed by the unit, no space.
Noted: 912.32ft³
